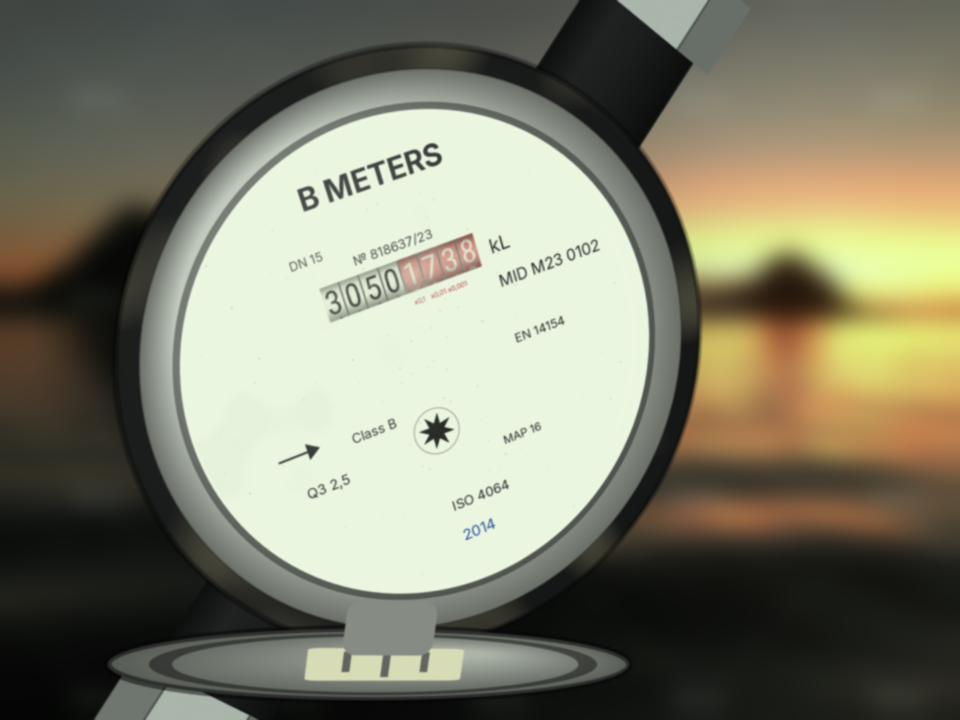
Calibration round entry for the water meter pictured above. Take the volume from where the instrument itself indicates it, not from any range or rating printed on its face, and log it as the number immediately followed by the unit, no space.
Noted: 3050.1738kL
